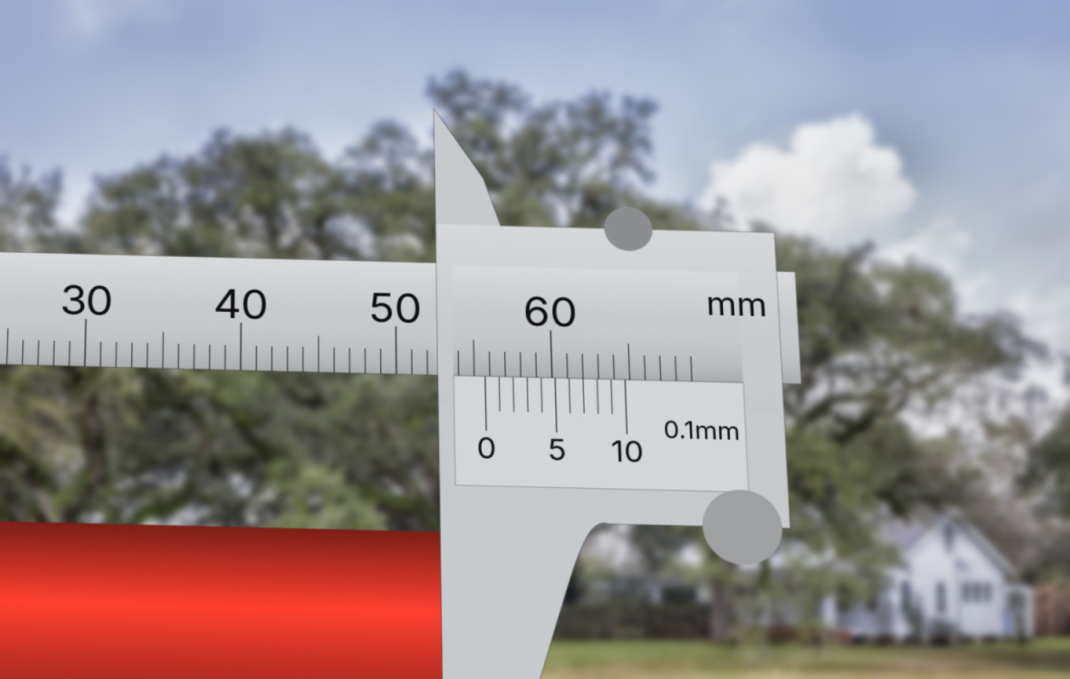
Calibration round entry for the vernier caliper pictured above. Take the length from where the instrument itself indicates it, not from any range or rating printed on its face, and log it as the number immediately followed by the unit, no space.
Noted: 55.7mm
